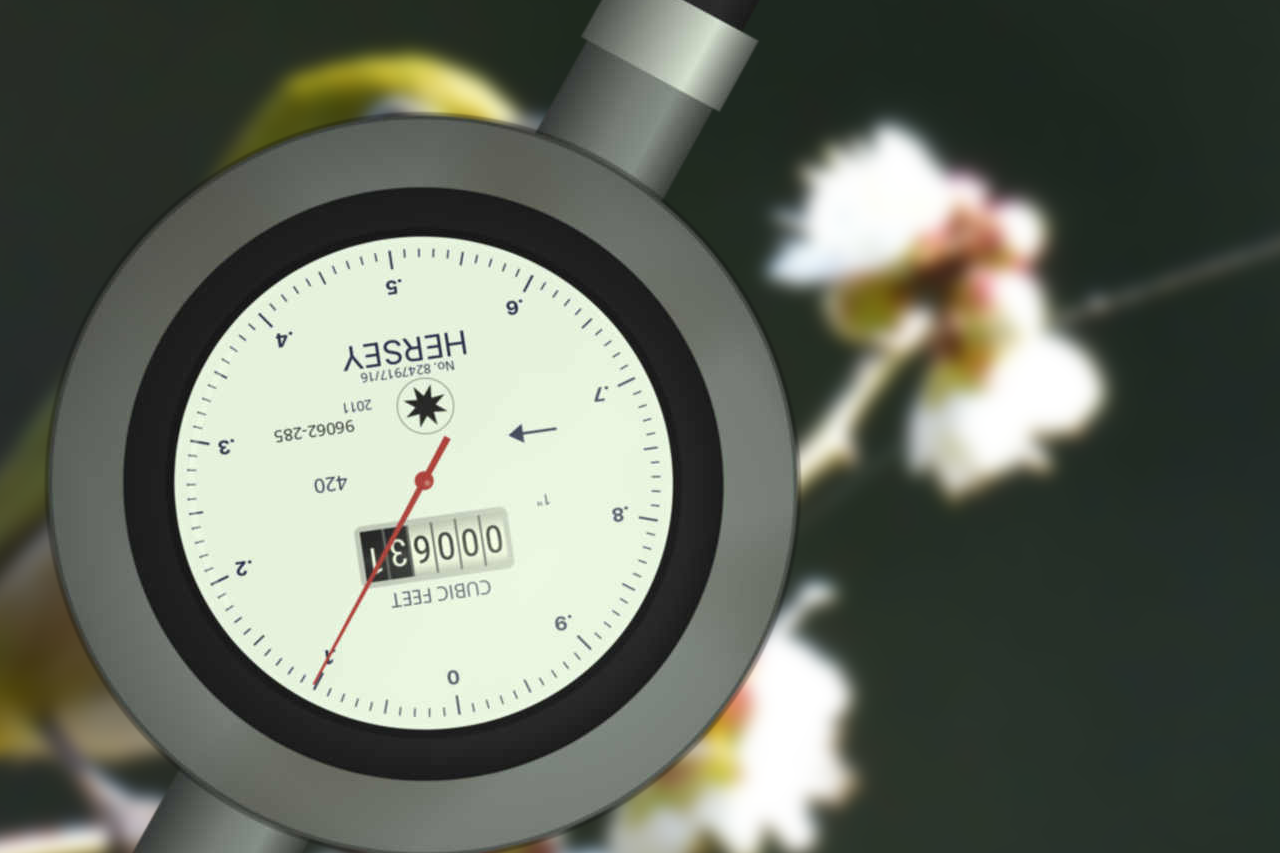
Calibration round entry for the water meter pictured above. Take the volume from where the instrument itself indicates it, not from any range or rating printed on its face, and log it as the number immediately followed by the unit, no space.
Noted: 631.10ft³
